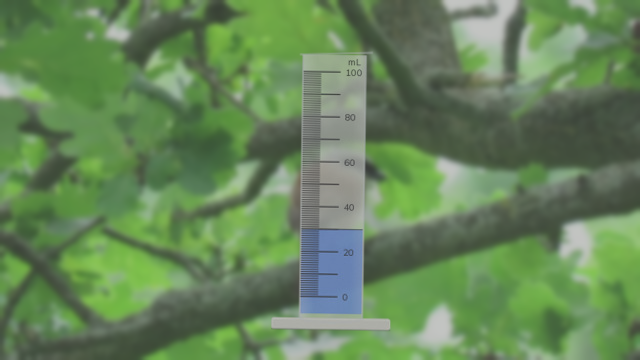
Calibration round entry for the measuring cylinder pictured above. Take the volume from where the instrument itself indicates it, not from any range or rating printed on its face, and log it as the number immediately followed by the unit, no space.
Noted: 30mL
